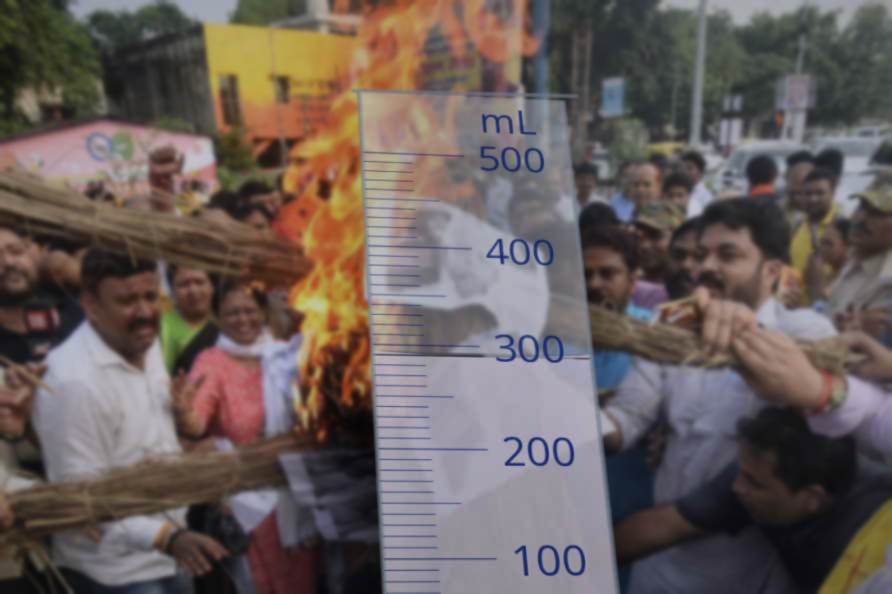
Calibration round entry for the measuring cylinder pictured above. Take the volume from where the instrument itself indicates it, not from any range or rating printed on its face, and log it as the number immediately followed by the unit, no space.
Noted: 290mL
